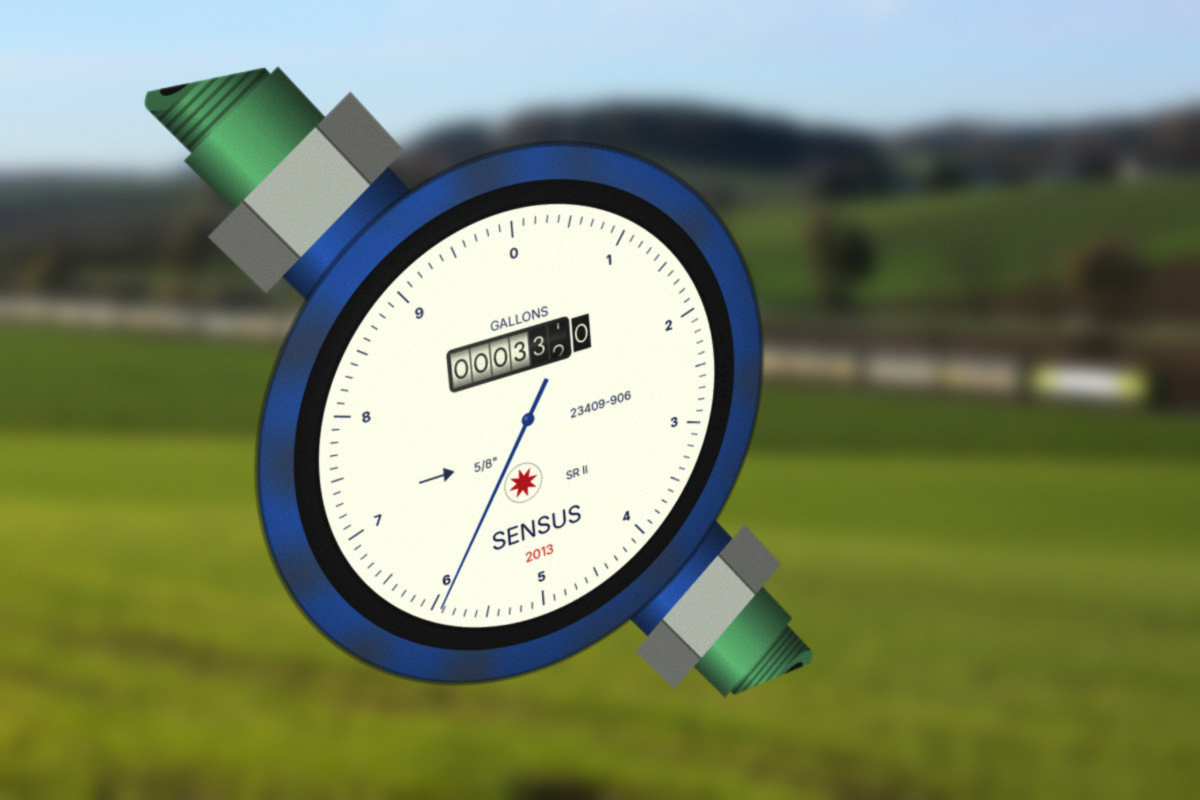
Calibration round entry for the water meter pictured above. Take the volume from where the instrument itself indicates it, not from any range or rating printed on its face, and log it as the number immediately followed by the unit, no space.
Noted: 3315.9gal
